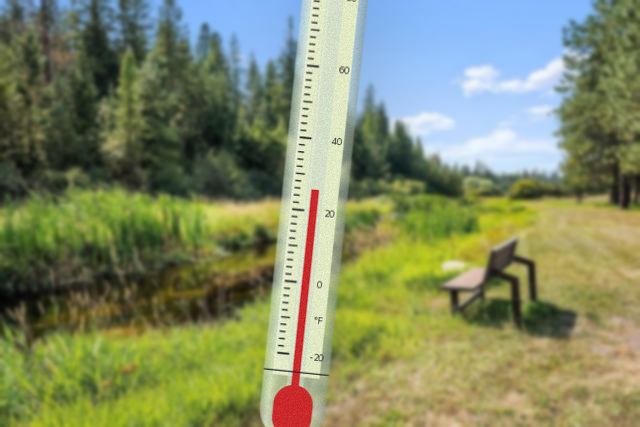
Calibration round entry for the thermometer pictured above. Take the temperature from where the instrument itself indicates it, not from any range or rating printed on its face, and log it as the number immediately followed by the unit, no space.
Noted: 26°F
